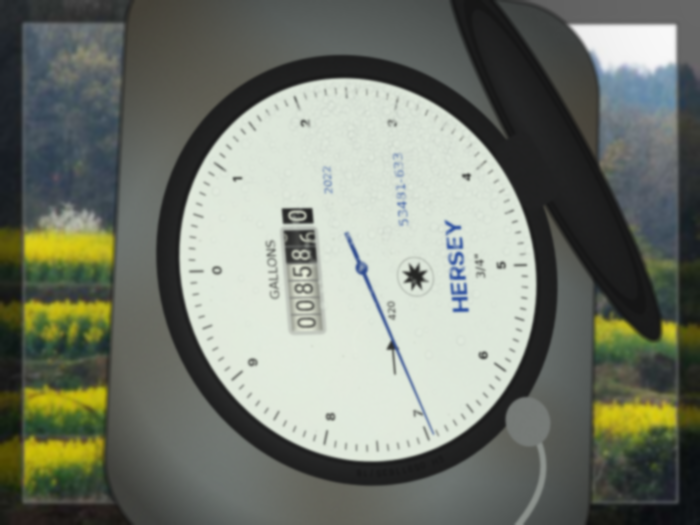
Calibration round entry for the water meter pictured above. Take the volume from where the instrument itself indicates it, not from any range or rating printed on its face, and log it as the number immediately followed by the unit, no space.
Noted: 85856.9gal
